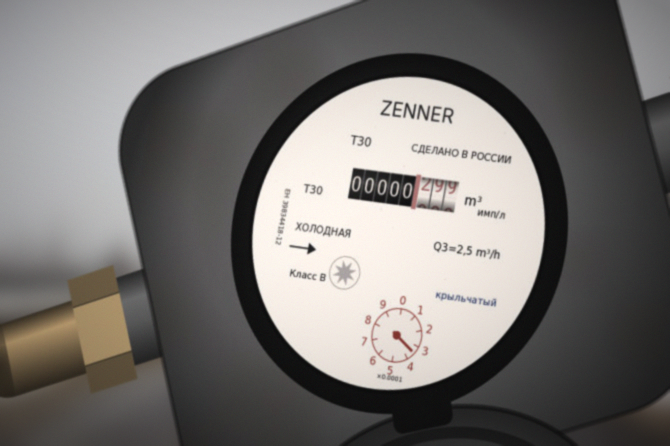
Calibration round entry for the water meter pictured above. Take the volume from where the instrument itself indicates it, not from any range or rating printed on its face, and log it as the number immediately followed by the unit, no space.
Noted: 0.2993m³
